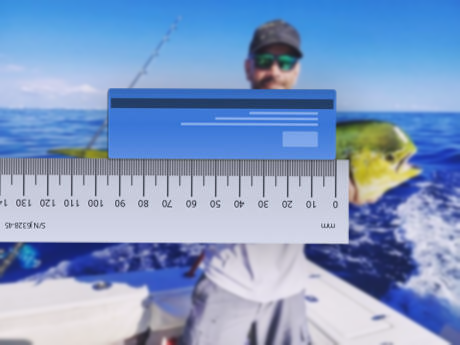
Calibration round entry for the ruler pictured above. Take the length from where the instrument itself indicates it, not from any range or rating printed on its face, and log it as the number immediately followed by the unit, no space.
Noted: 95mm
